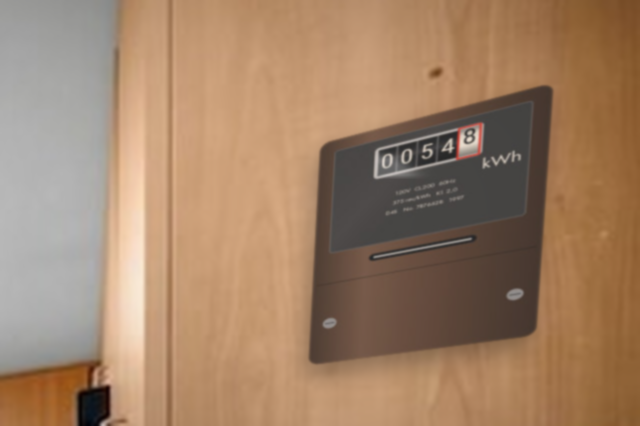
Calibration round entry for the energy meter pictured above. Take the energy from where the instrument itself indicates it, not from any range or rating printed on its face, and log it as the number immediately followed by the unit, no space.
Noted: 54.8kWh
